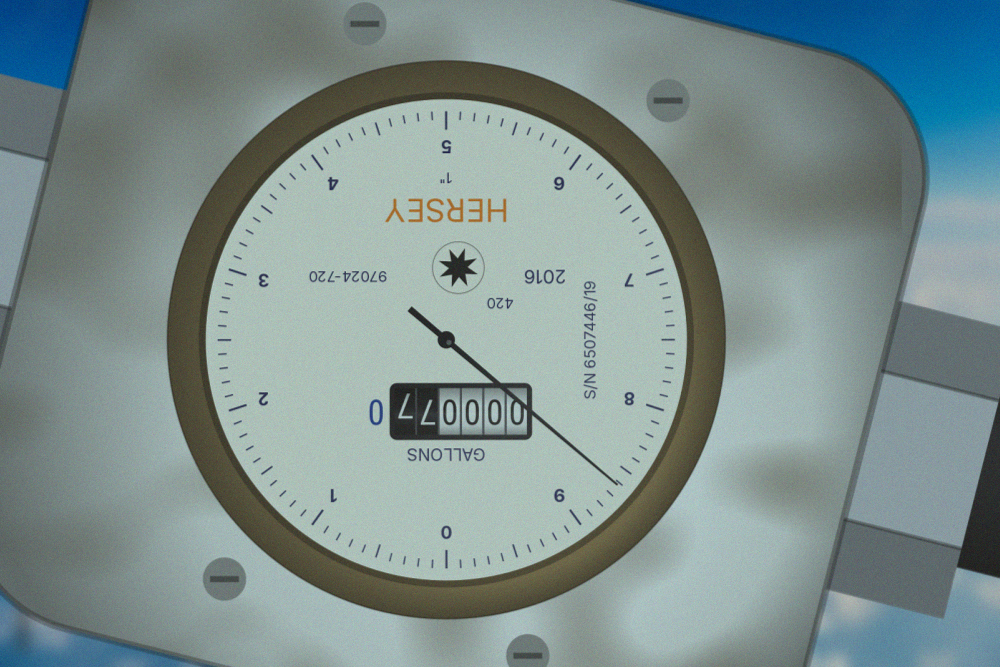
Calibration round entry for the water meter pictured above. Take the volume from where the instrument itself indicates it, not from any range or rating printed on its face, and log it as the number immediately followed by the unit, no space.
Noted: 768.6gal
